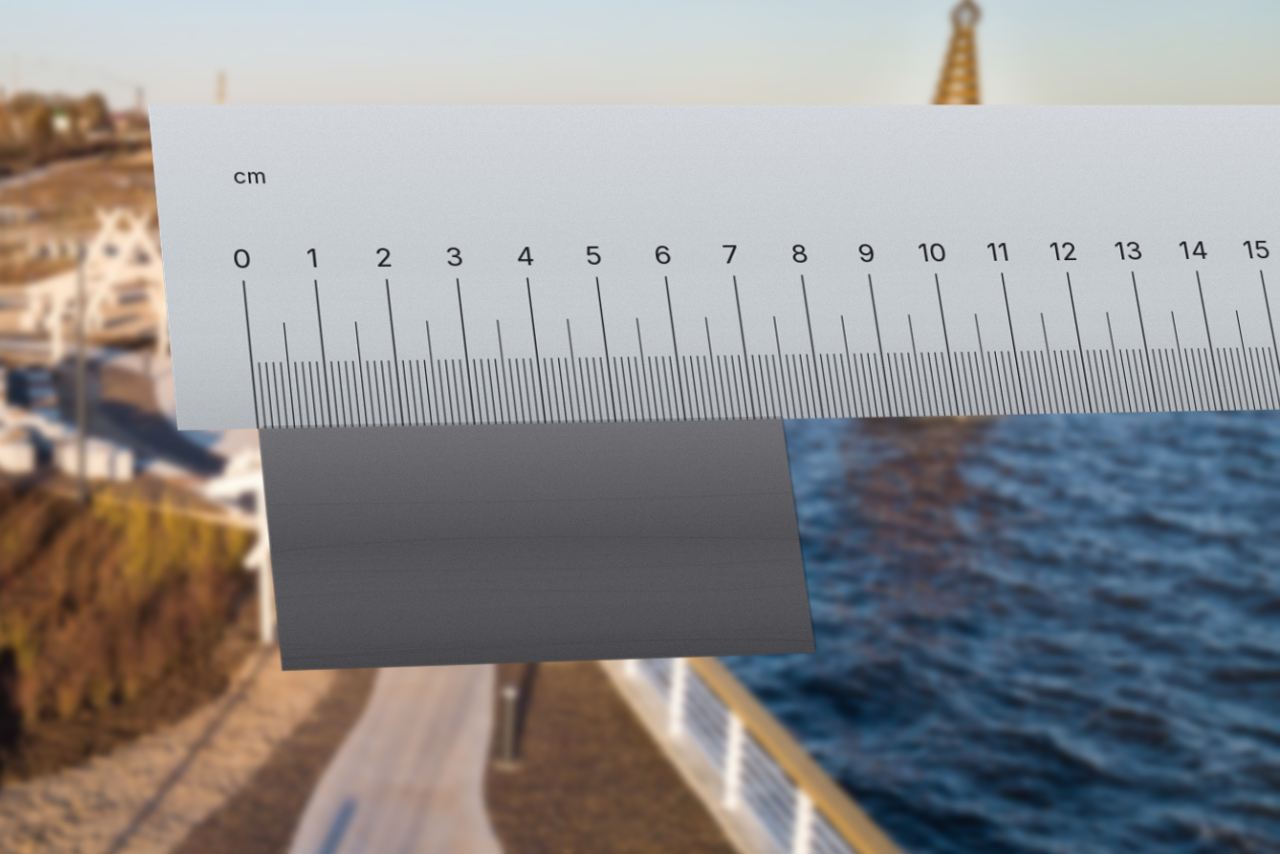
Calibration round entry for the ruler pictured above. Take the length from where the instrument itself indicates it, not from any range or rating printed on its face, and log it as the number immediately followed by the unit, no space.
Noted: 7.4cm
